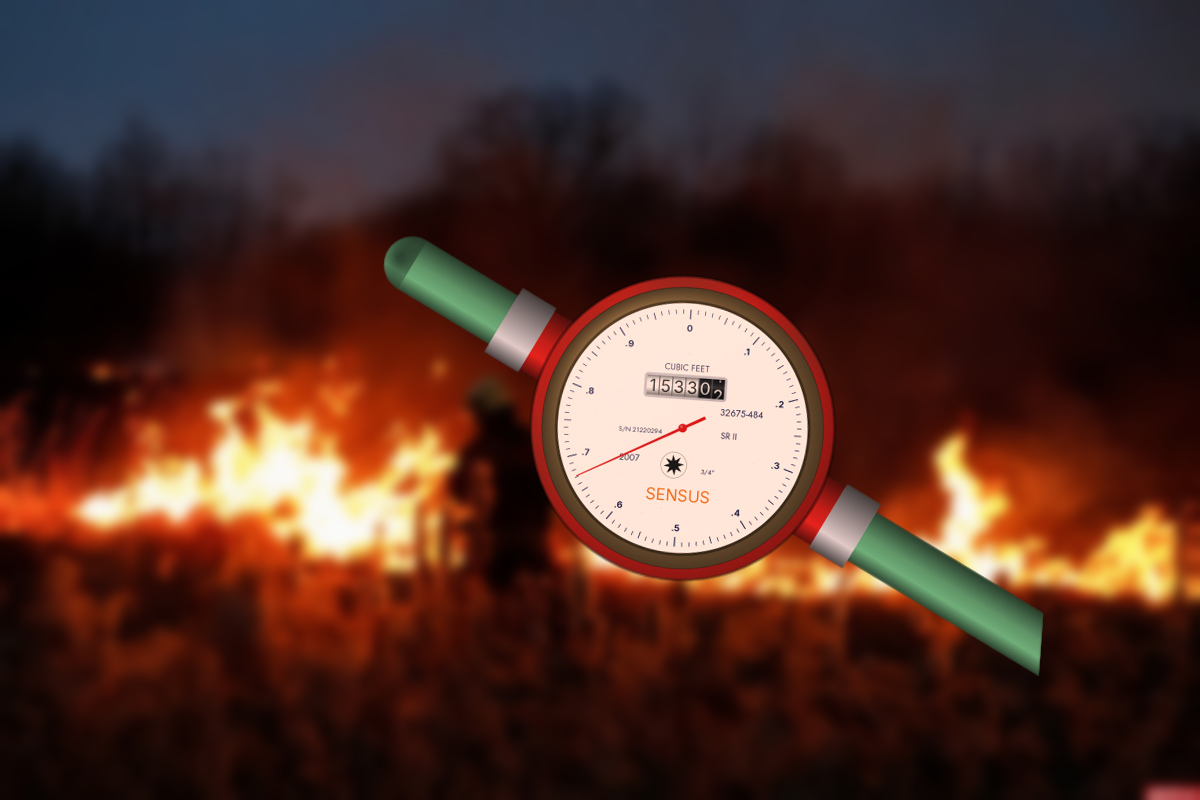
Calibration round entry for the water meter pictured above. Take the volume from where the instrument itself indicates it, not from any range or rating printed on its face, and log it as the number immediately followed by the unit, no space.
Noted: 153301.67ft³
